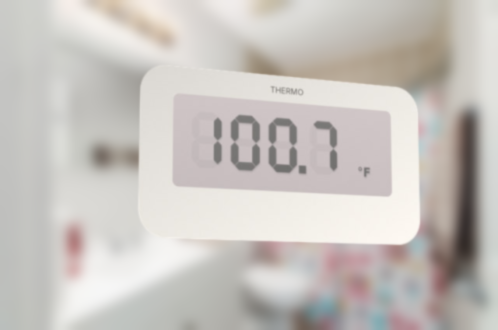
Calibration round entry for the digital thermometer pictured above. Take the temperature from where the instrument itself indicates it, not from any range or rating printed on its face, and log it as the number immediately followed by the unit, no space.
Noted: 100.7°F
